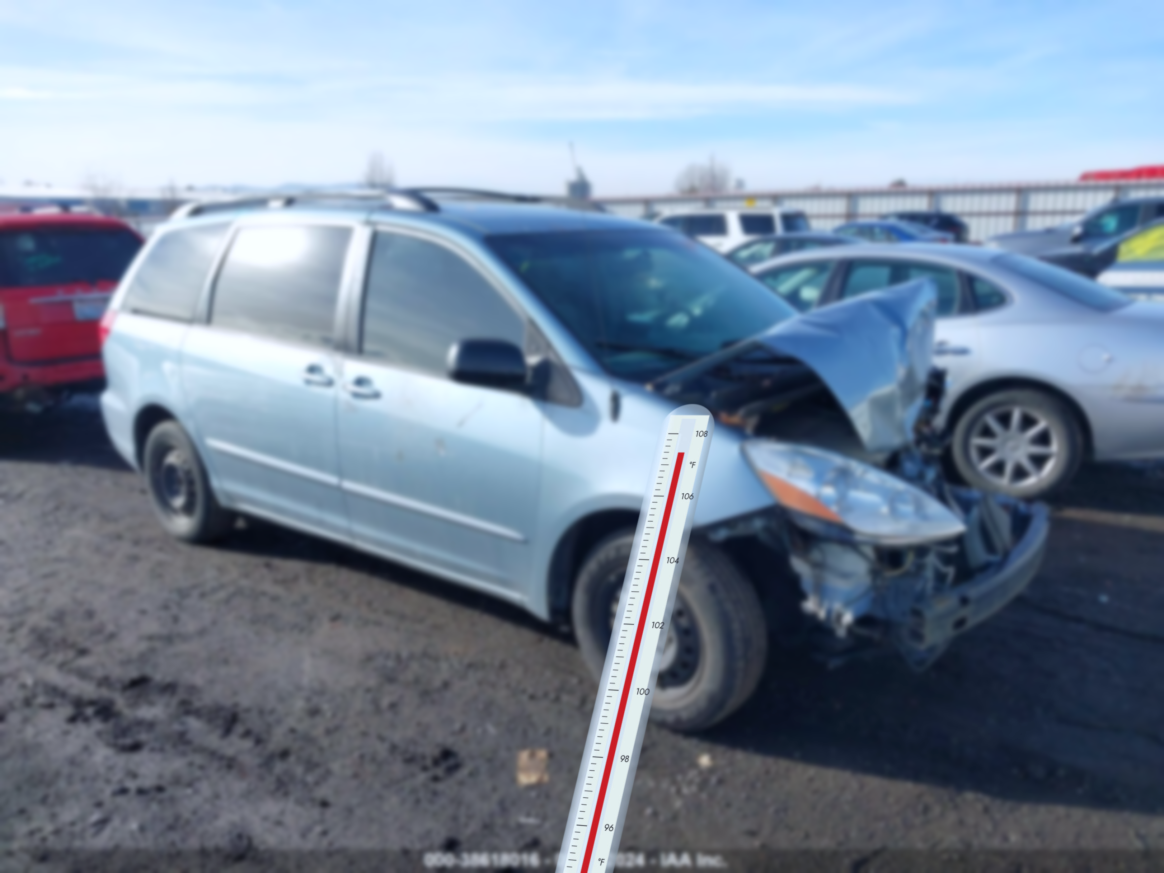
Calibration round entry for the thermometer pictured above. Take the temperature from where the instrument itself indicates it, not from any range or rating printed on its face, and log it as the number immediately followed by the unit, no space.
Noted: 107.4°F
